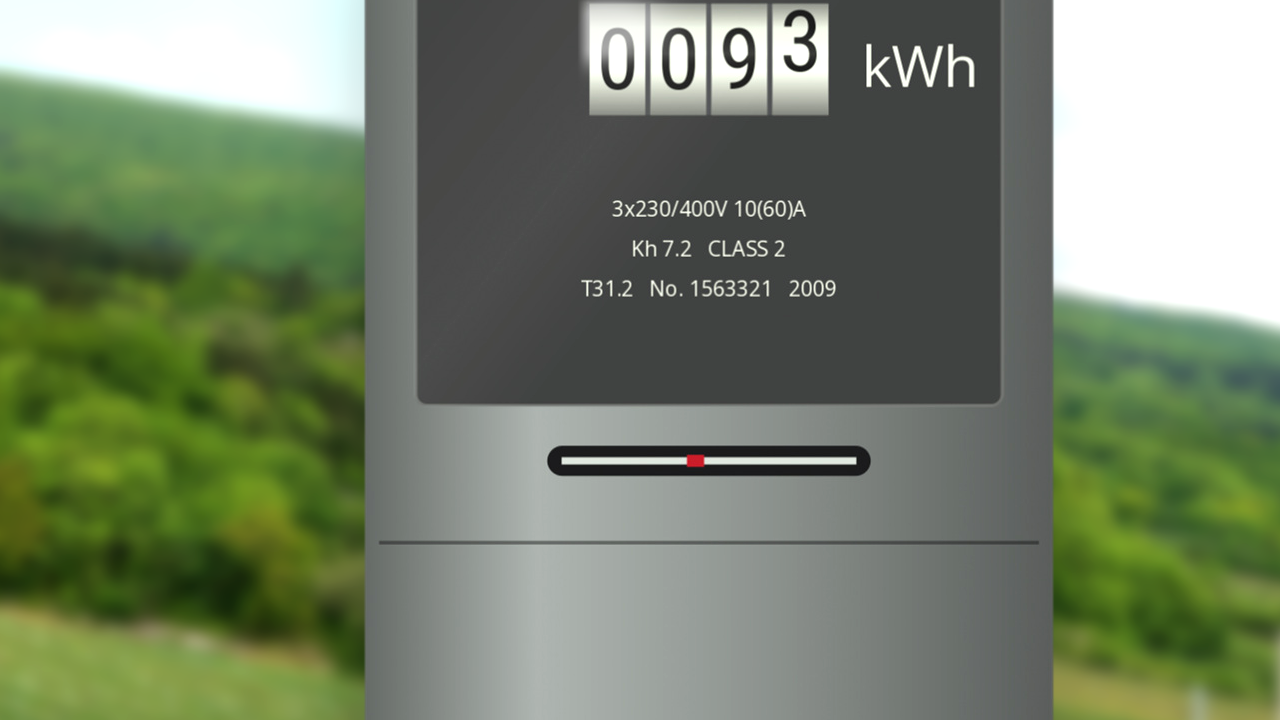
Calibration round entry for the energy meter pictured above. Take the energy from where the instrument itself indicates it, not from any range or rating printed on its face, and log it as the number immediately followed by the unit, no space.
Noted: 93kWh
